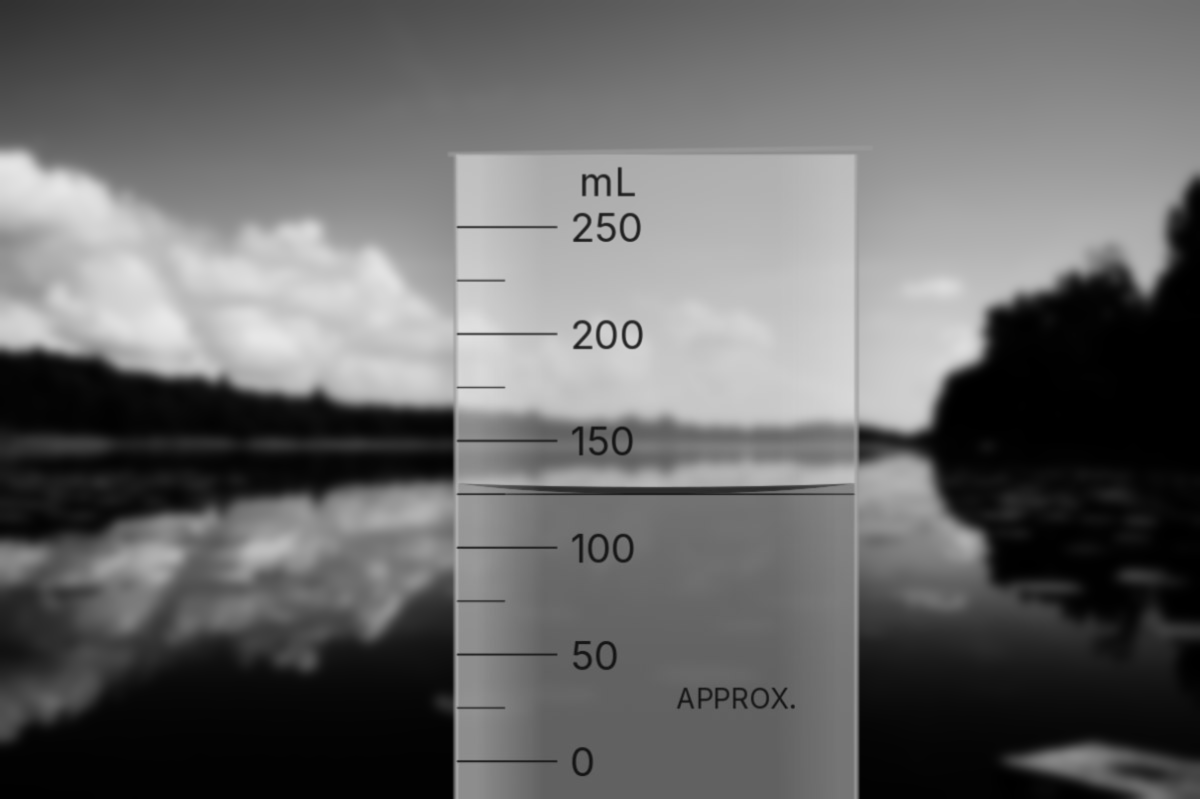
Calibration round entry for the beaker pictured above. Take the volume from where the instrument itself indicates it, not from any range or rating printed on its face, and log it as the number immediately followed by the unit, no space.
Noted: 125mL
